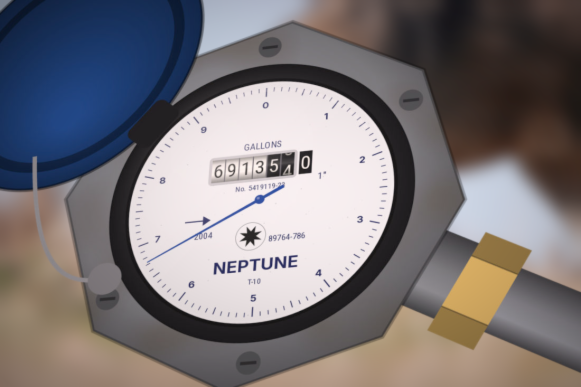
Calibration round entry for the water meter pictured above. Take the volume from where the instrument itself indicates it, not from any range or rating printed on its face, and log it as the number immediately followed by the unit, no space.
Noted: 6913536.7gal
